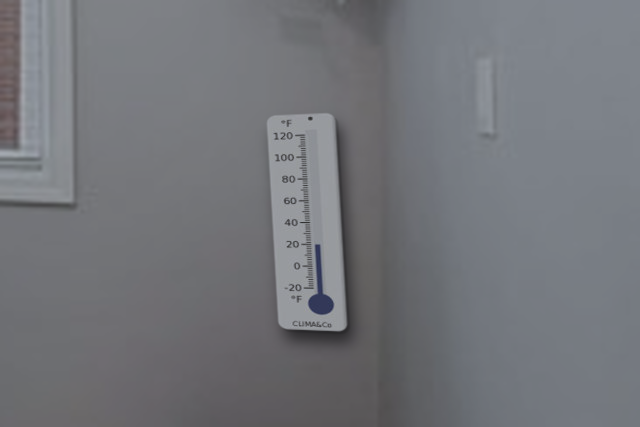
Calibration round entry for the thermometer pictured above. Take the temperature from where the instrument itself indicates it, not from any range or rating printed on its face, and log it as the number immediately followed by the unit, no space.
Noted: 20°F
